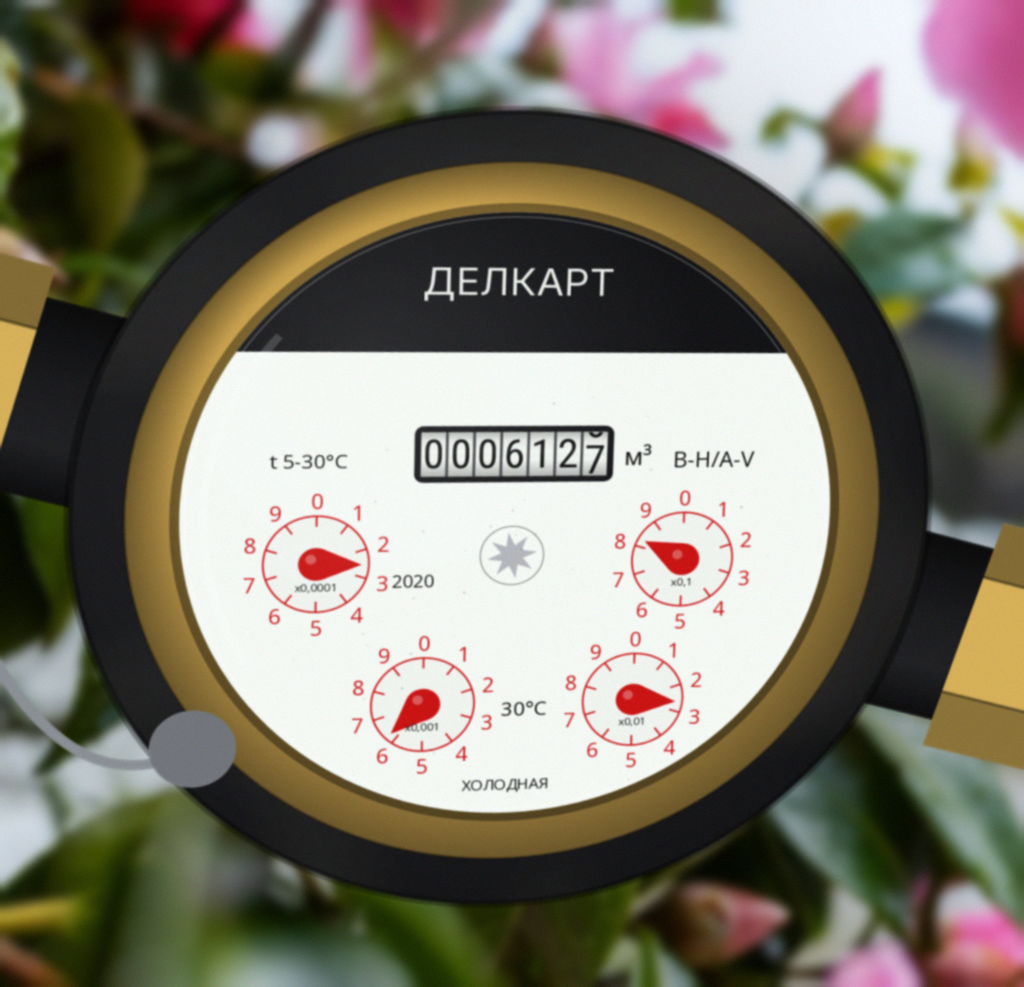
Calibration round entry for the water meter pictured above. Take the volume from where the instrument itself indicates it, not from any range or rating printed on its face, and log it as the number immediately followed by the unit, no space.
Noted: 6126.8262m³
